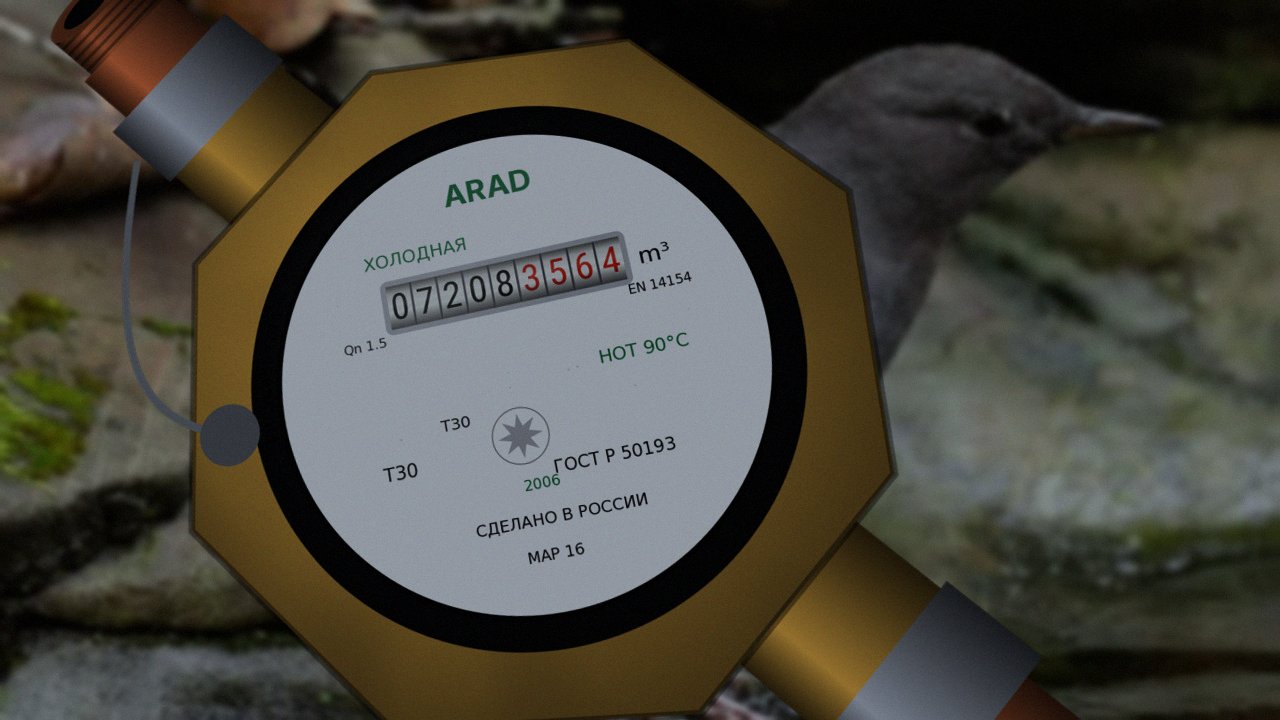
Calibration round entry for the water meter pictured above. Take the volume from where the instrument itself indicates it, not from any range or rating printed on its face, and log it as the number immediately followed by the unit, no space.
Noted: 7208.3564m³
